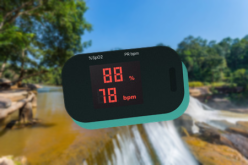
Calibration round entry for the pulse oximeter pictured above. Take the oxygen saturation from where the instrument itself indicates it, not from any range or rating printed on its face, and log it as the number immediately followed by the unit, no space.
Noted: 88%
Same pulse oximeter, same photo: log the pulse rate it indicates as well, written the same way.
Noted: 78bpm
